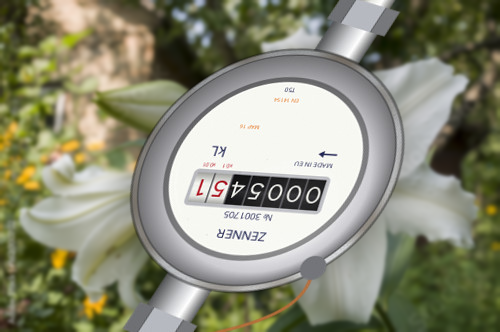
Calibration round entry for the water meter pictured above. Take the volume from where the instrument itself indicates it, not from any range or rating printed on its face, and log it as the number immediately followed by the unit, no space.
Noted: 54.51kL
